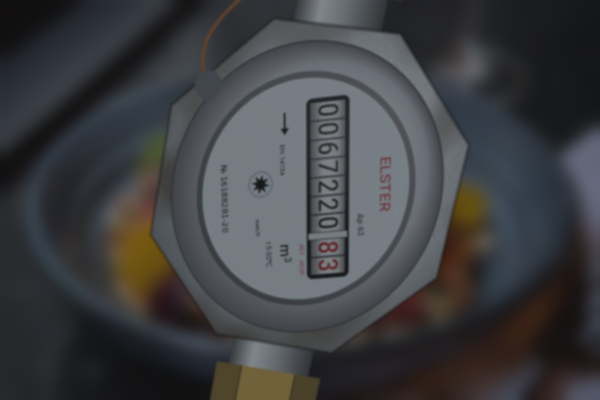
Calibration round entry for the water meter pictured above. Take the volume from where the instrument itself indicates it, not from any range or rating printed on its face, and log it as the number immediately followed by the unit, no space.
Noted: 67220.83m³
